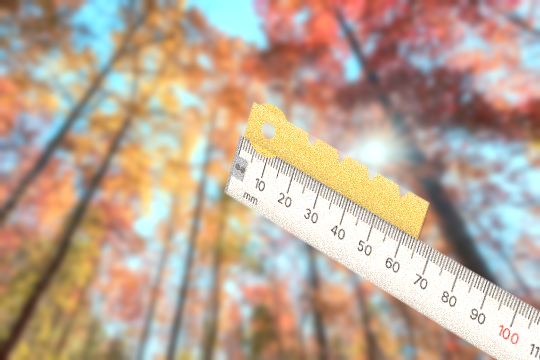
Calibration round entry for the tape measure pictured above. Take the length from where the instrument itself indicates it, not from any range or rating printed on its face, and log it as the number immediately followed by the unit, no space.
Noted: 65mm
